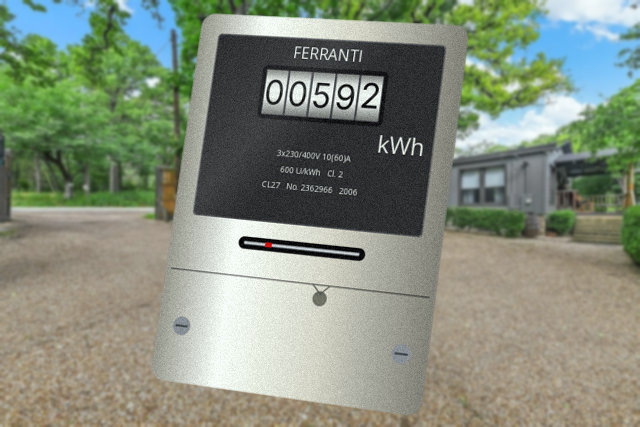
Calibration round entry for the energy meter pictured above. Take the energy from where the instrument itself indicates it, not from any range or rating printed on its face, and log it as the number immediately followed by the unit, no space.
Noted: 592kWh
